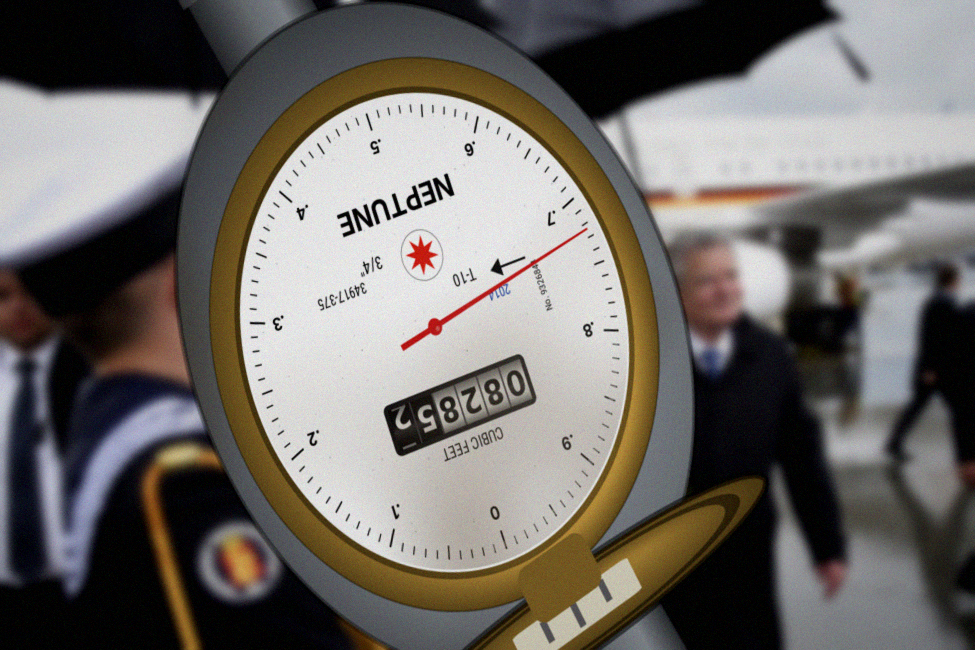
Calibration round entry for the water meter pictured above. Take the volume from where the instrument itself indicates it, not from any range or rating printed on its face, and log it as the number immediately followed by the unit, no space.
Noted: 82851.72ft³
